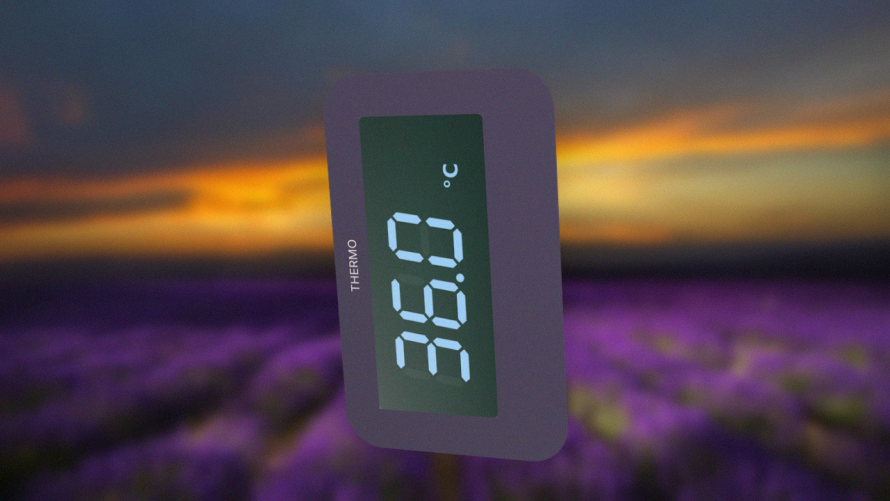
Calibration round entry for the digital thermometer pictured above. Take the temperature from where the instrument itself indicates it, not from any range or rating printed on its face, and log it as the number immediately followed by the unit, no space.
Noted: 36.0°C
